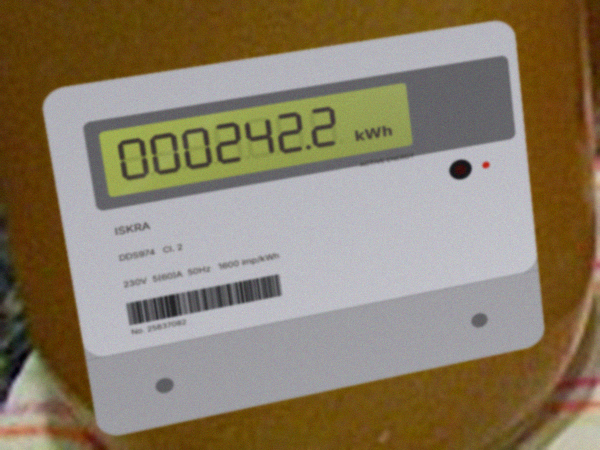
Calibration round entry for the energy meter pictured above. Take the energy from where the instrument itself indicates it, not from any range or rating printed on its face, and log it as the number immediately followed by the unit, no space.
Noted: 242.2kWh
